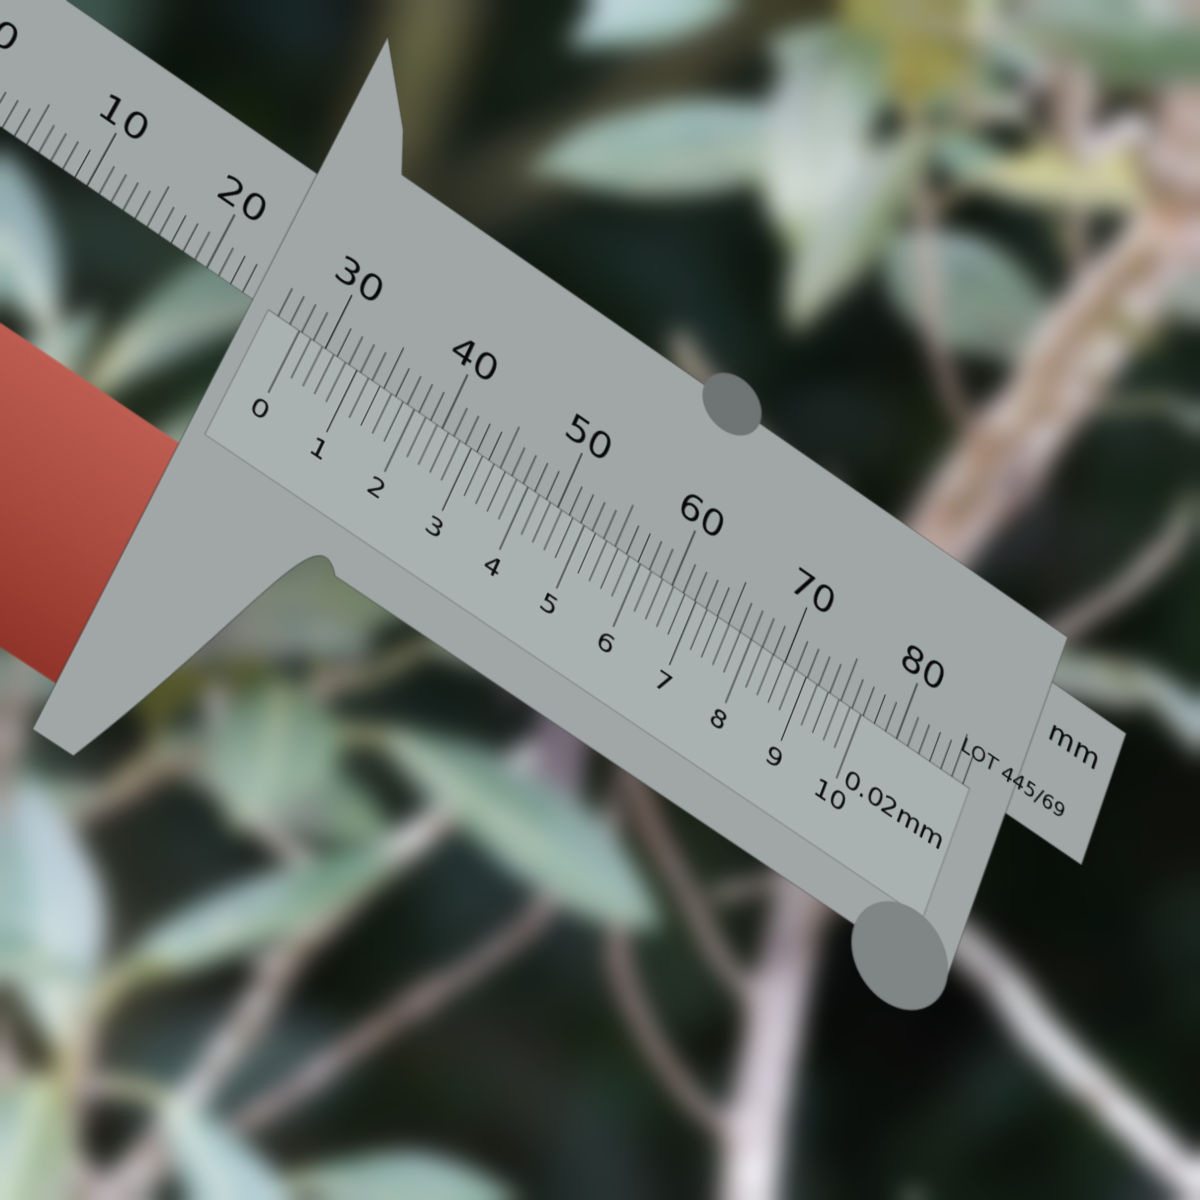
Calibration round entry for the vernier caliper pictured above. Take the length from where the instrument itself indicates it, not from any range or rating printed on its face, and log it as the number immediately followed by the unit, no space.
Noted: 27.8mm
